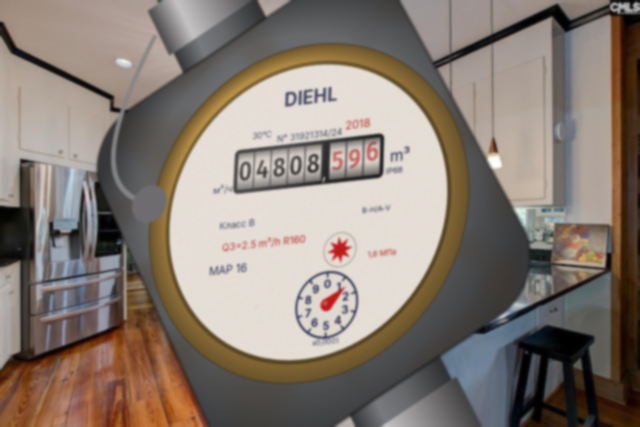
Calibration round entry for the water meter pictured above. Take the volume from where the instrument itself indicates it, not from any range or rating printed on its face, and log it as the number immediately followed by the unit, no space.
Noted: 4808.5961m³
